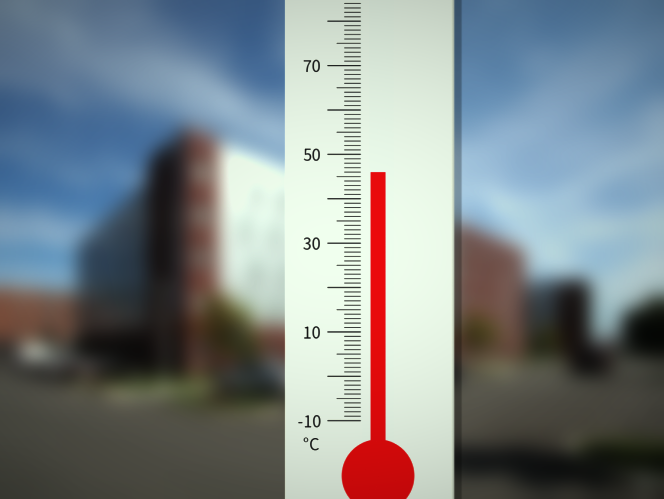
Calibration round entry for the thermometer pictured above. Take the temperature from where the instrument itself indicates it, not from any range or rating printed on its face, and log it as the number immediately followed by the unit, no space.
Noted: 46°C
